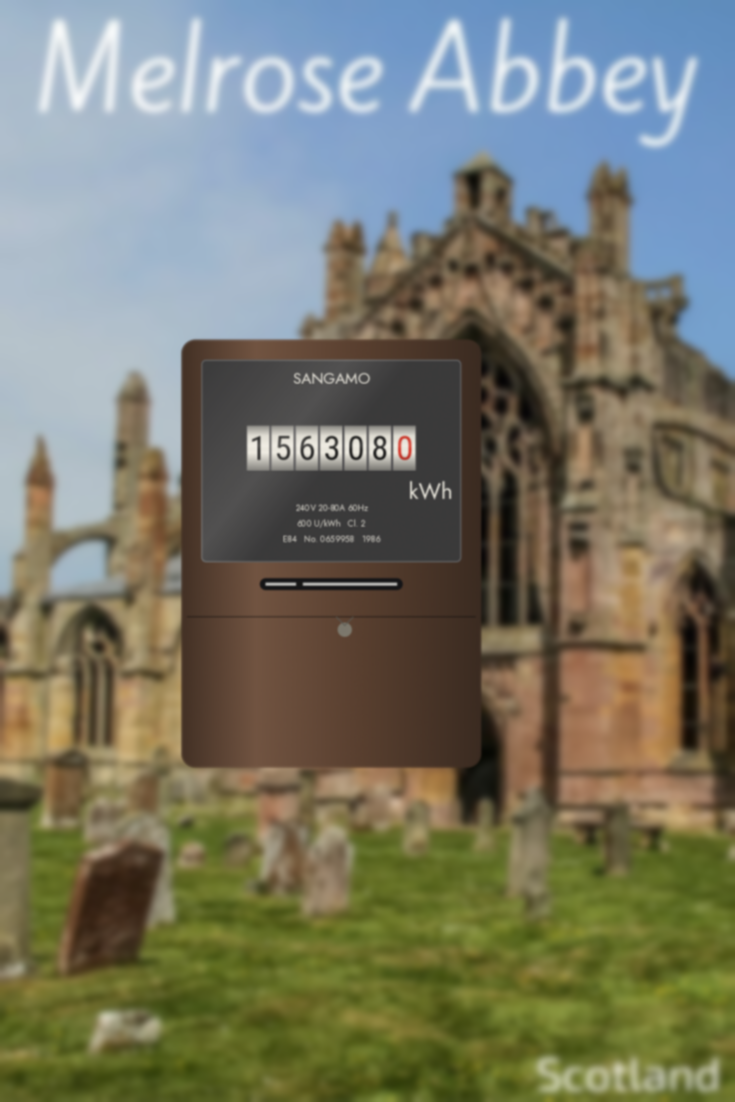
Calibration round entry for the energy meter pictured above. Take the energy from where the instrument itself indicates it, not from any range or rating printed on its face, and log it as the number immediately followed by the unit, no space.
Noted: 156308.0kWh
